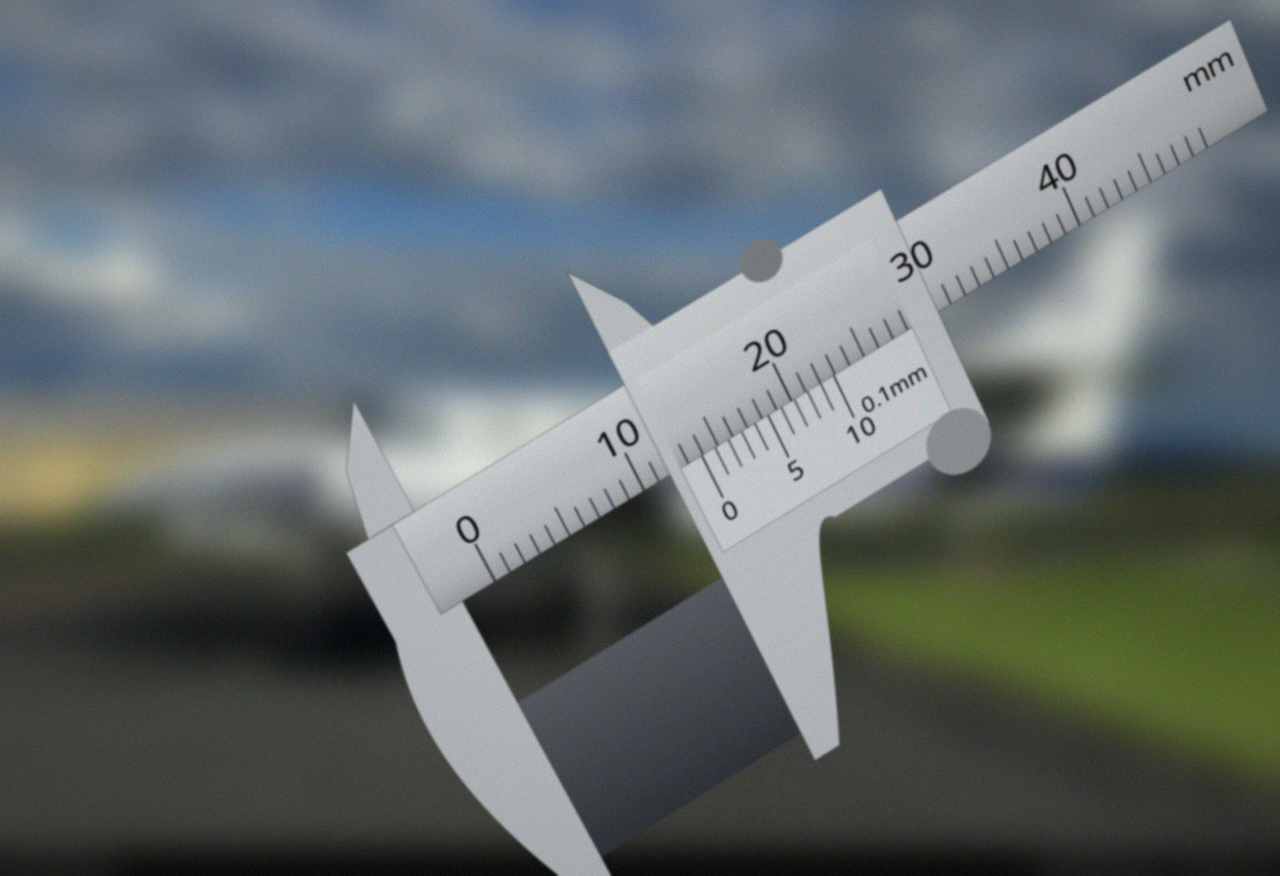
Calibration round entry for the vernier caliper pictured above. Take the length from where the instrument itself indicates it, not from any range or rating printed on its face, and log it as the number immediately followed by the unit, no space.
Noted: 13.9mm
